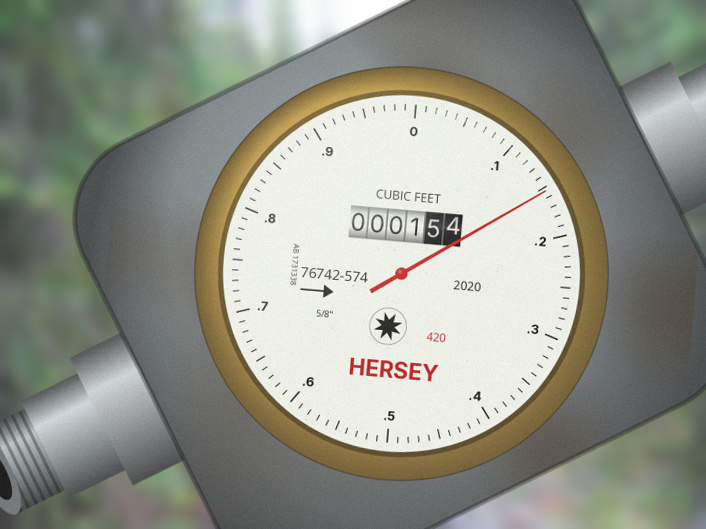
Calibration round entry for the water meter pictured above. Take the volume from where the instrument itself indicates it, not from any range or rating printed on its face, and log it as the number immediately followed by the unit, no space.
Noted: 154.15ft³
